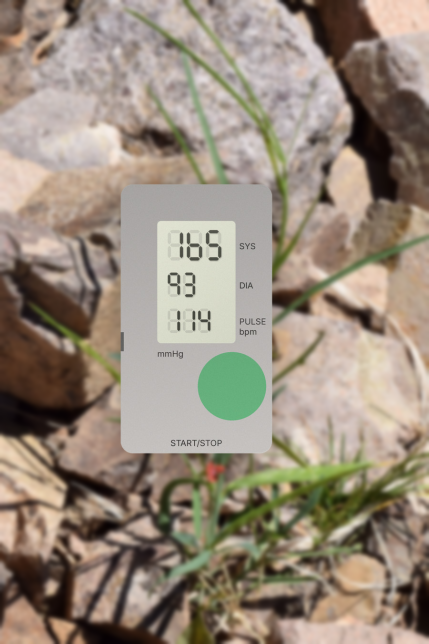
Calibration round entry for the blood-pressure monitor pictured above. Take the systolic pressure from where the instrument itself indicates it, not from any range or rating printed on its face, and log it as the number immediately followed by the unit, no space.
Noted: 165mmHg
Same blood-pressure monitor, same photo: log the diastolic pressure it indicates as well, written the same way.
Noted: 93mmHg
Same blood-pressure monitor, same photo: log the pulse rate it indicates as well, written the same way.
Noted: 114bpm
